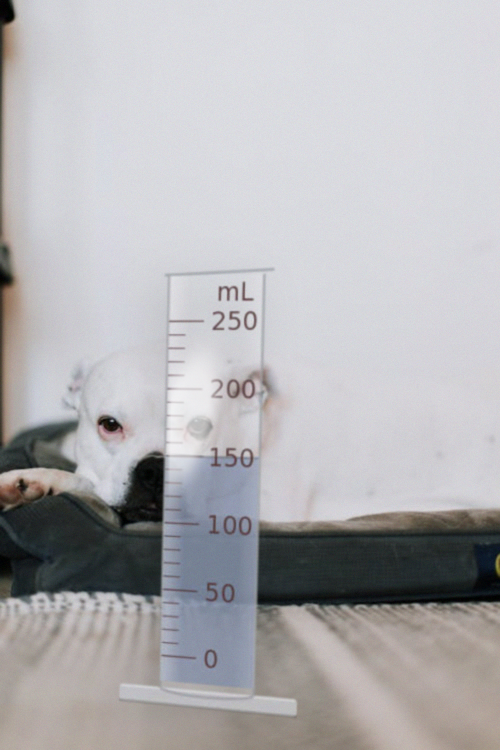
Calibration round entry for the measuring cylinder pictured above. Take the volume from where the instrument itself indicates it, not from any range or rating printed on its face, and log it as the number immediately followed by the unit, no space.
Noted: 150mL
